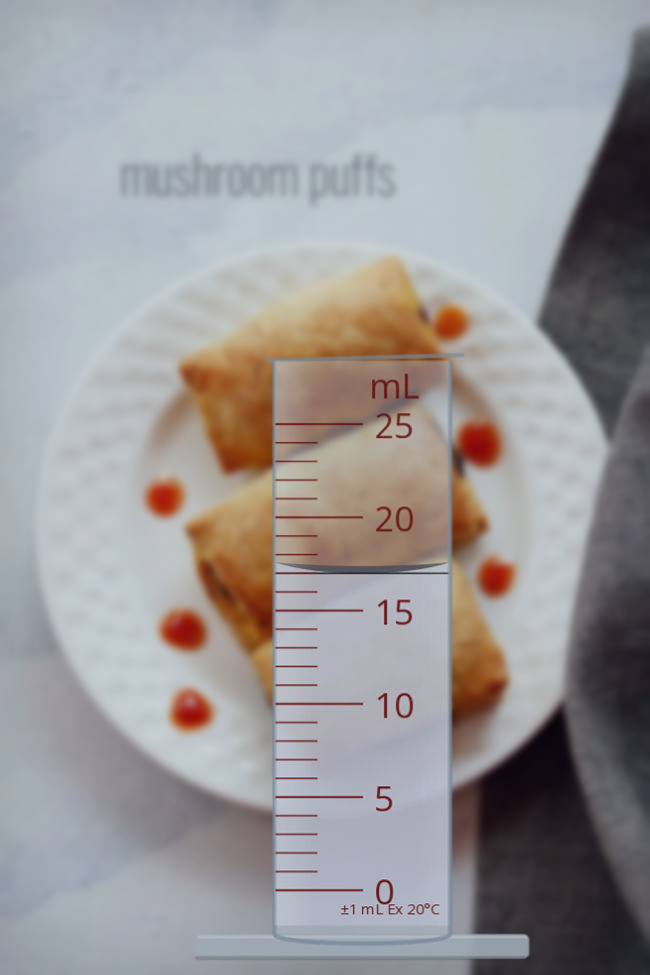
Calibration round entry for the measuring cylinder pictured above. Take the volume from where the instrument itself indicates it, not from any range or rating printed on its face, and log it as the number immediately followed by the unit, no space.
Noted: 17mL
